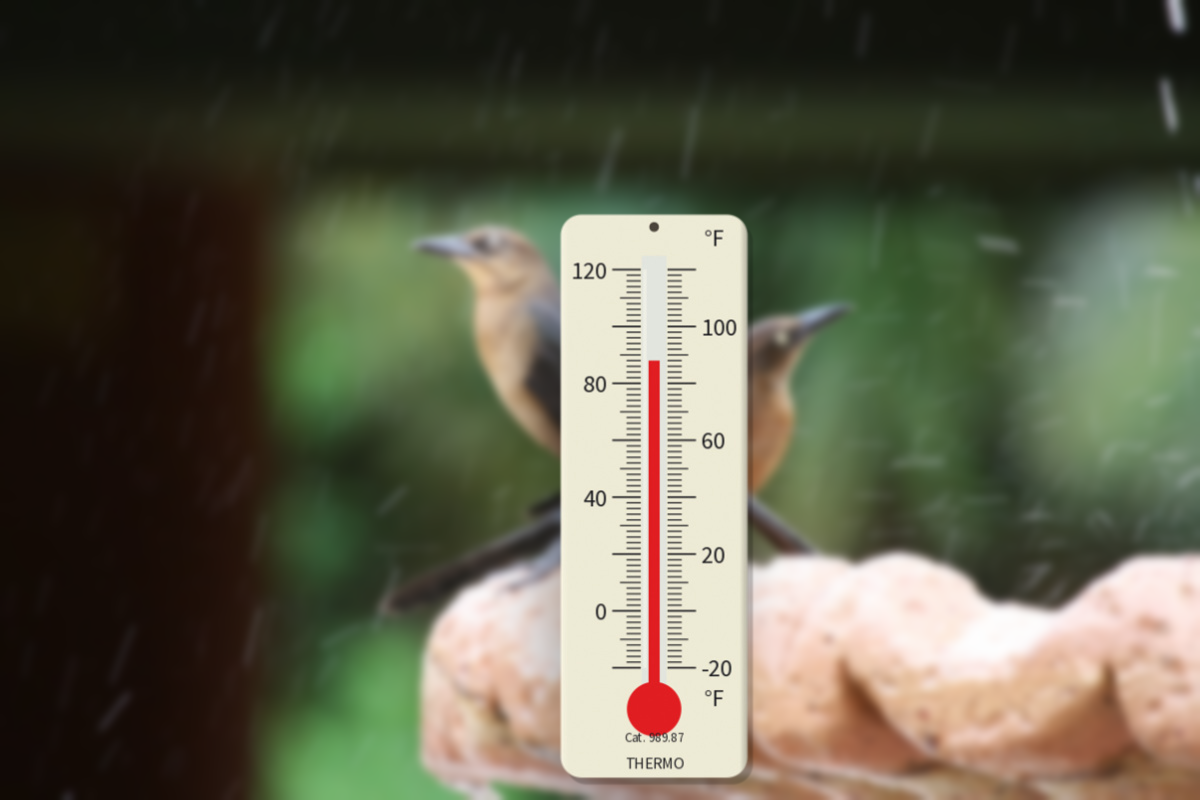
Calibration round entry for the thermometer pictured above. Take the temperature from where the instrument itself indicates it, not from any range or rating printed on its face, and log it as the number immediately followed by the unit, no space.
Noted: 88°F
